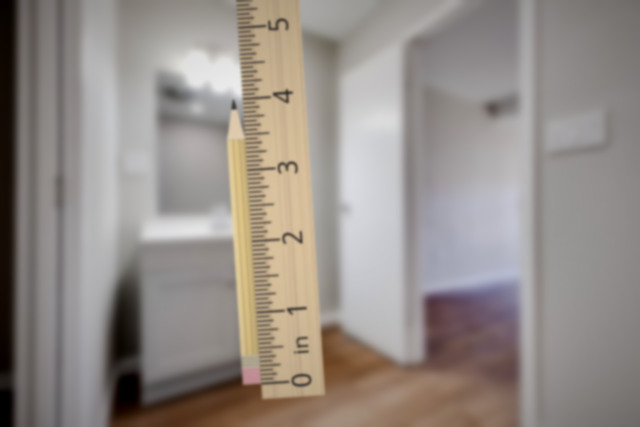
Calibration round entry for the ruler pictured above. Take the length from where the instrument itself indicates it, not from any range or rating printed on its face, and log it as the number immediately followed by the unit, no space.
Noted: 4in
